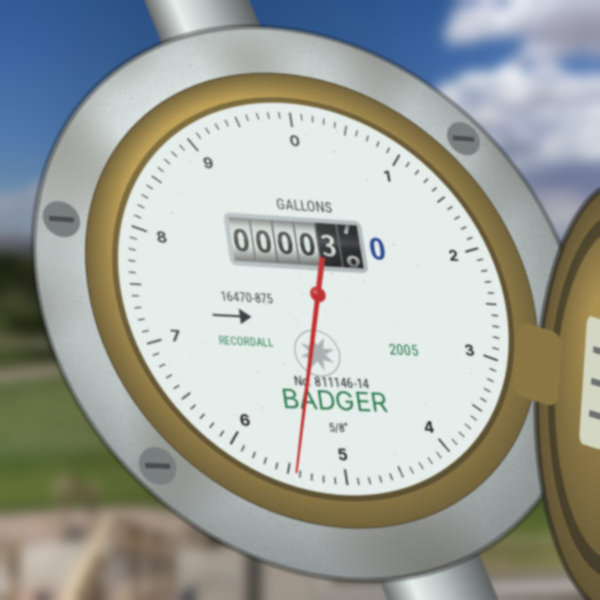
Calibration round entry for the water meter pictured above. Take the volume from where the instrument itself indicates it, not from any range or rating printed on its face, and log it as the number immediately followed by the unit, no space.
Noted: 375.4gal
